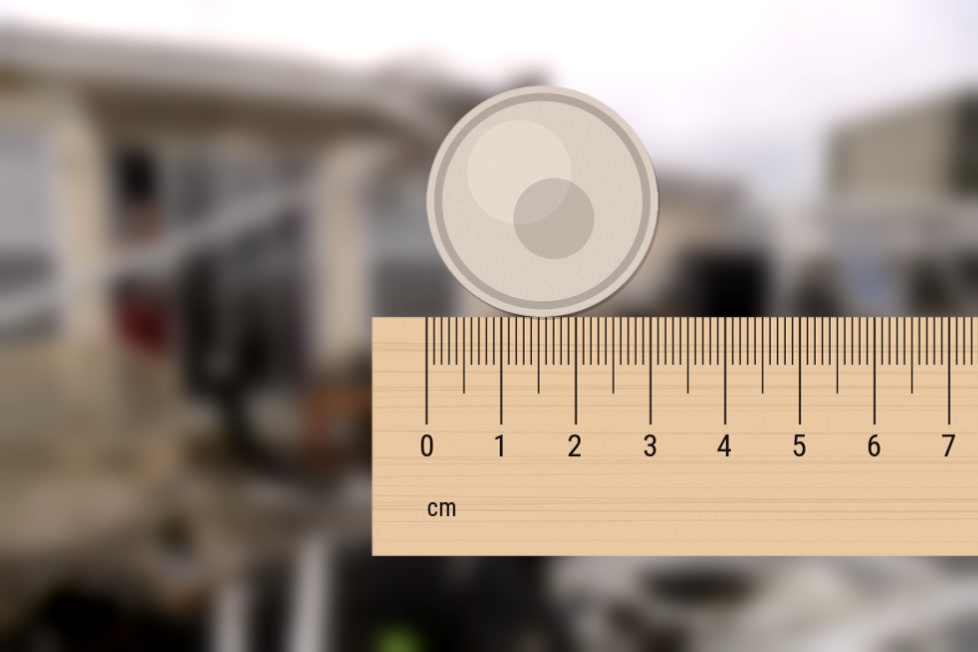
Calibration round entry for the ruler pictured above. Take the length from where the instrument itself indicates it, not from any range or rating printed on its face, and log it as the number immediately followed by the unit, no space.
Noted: 3.1cm
